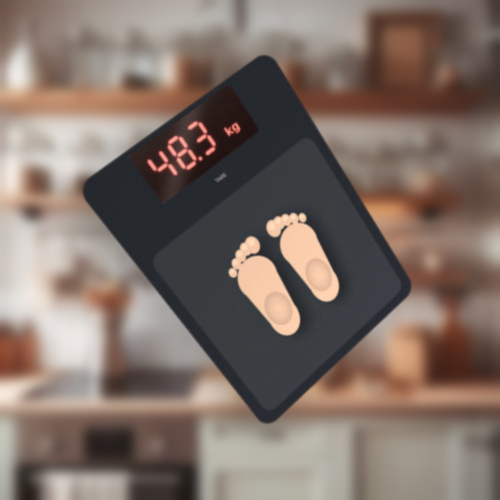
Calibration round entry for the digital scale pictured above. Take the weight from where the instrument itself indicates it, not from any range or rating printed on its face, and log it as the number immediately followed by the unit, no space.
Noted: 48.3kg
